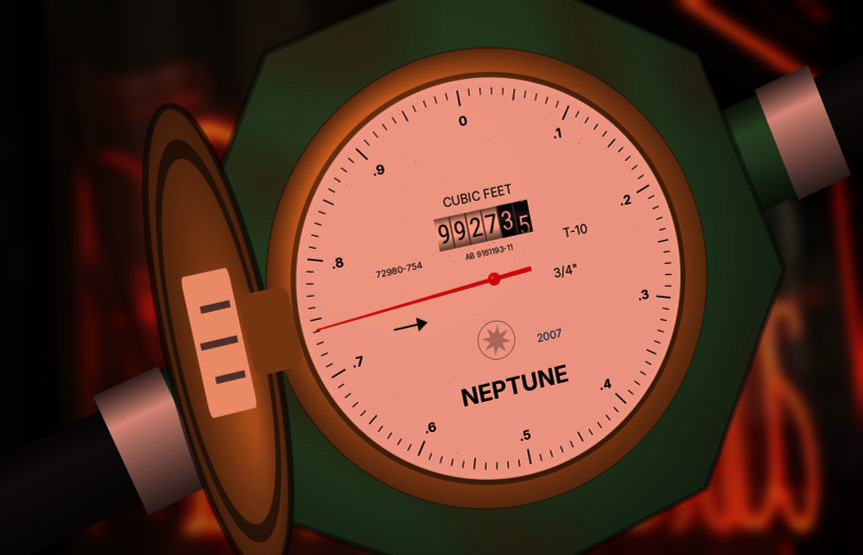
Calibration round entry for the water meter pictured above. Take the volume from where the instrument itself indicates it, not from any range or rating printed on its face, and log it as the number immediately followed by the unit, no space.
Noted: 992734.74ft³
